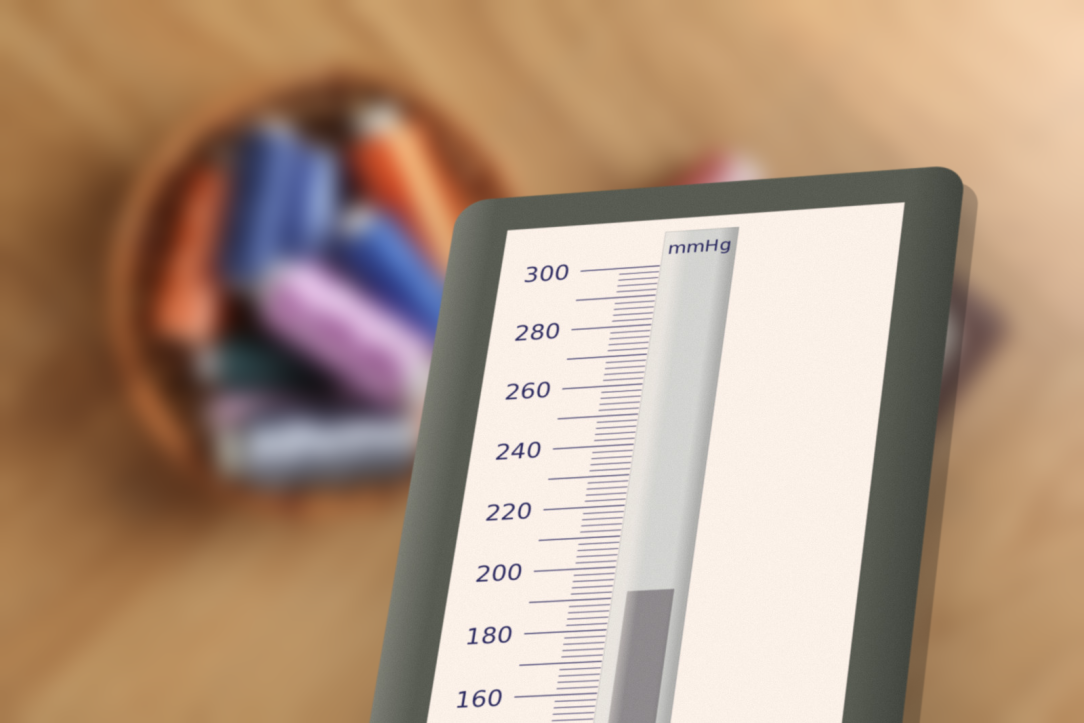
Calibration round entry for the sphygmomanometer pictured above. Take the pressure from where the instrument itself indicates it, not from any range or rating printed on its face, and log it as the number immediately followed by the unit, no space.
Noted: 192mmHg
